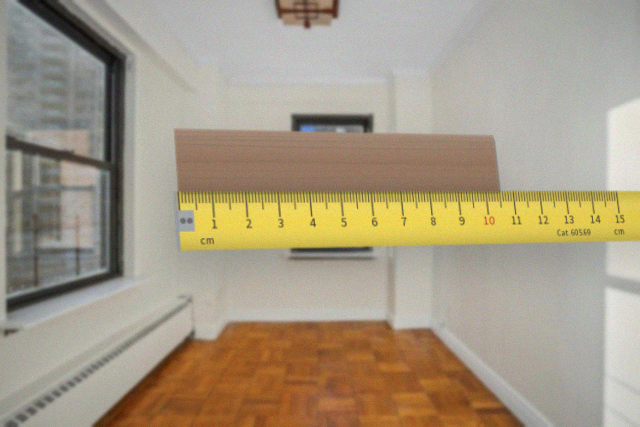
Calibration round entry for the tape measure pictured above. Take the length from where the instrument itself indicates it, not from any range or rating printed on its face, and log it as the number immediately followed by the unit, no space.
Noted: 10.5cm
